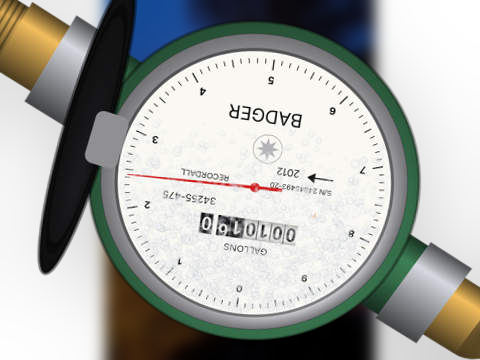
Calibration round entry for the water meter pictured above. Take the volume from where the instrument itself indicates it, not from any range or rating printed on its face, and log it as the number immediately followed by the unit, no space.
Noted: 10162.4gal
